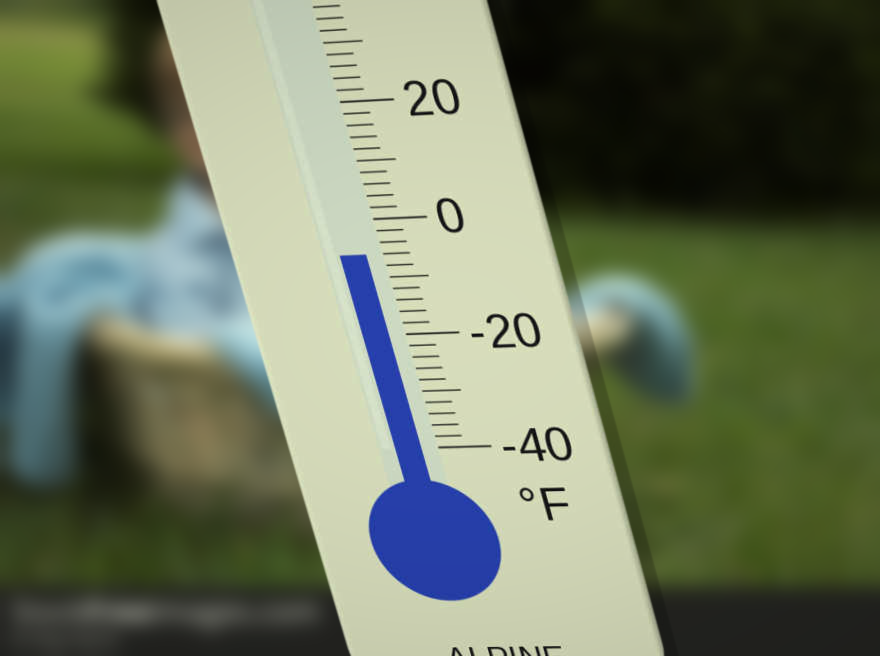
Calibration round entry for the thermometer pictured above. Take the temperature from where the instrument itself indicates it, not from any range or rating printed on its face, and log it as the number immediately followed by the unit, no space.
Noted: -6°F
